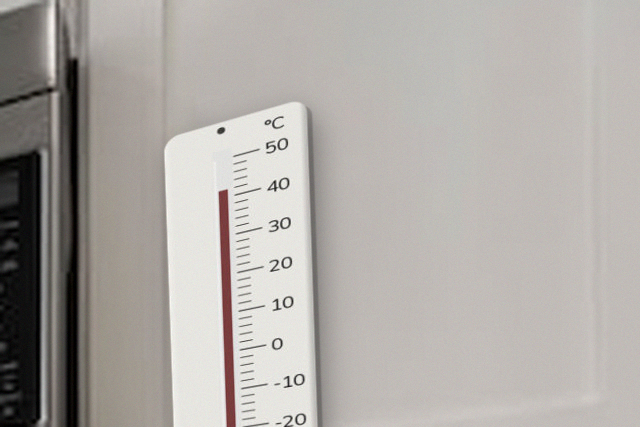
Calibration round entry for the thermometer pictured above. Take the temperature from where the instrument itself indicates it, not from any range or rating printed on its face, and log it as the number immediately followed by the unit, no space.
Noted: 42°C
